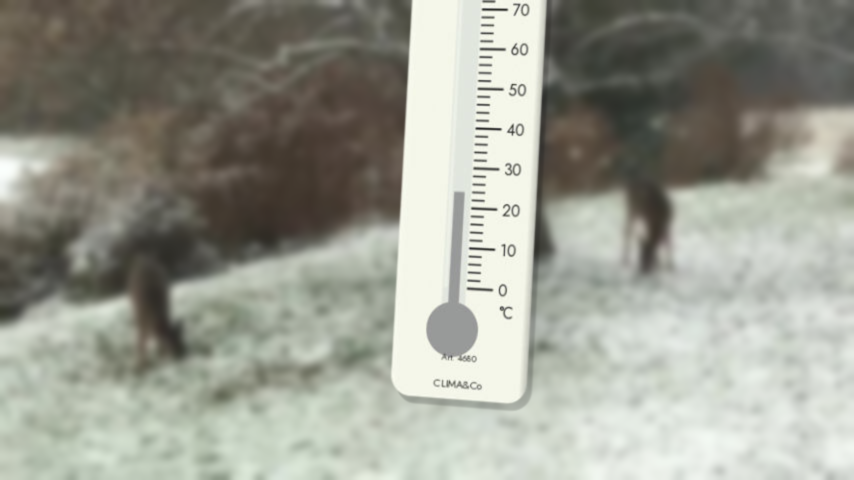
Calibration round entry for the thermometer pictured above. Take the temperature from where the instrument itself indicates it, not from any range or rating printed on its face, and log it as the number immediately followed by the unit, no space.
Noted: 24°C
